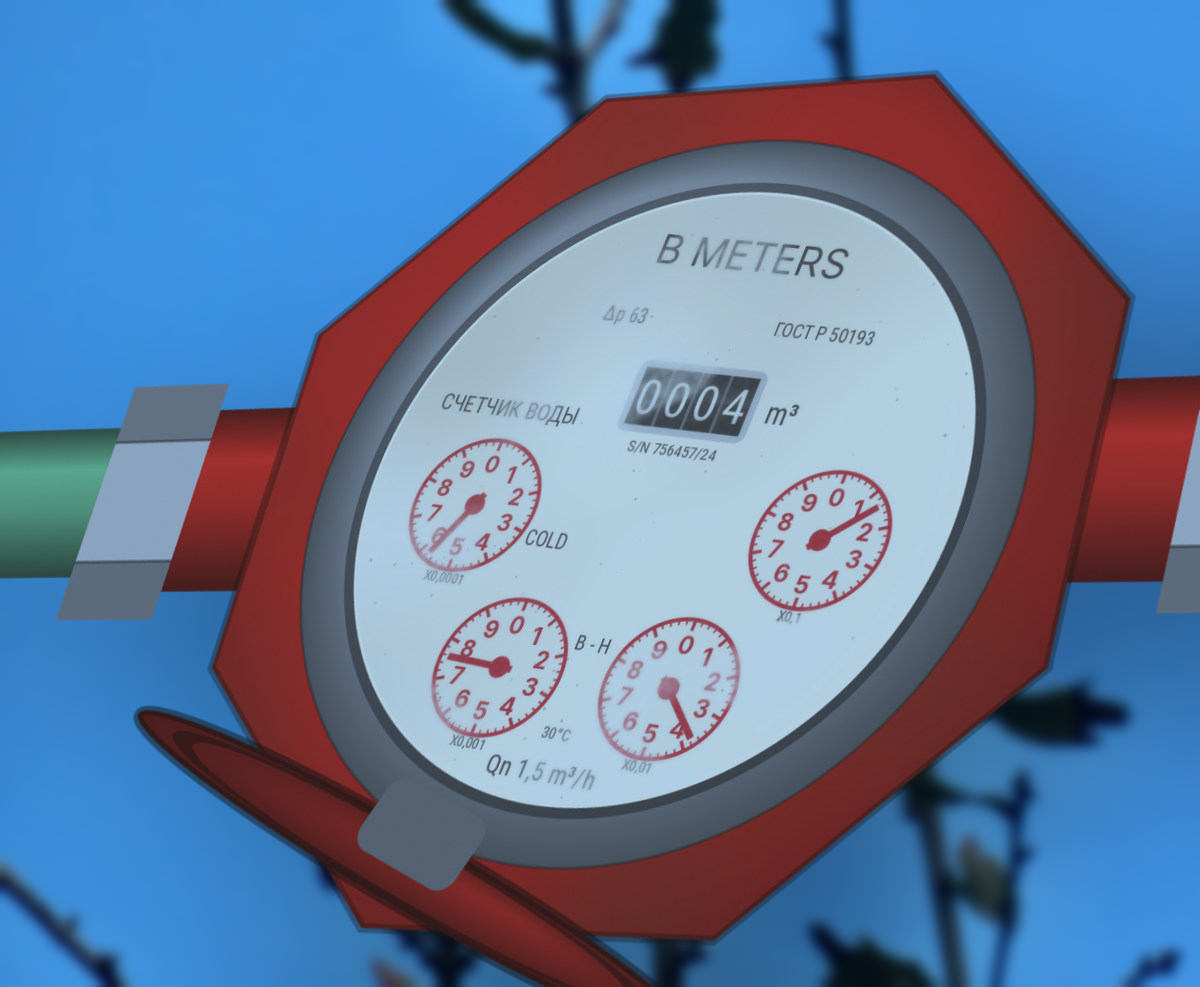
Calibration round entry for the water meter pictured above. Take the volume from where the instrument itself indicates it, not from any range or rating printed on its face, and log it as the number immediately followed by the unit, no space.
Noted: 4.1375m³
